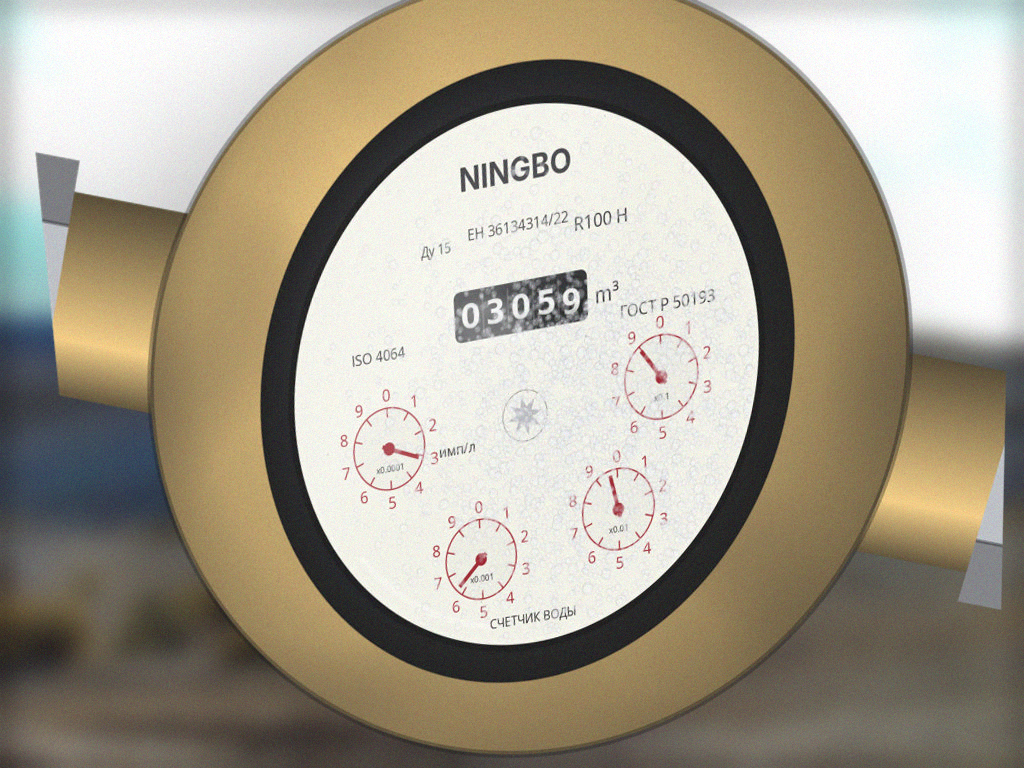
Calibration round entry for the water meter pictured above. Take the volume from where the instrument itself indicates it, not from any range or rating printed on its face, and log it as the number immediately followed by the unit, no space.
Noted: 3058.8963m³
